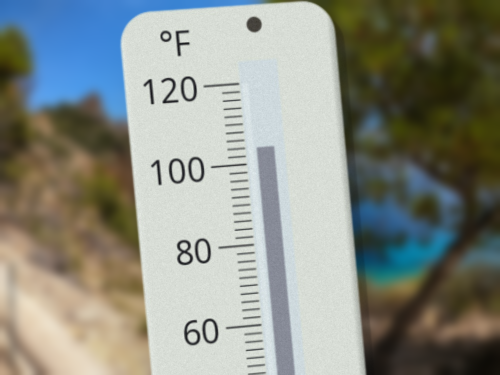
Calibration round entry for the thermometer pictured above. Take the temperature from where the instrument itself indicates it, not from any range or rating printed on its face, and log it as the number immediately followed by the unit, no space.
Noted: 104°F
